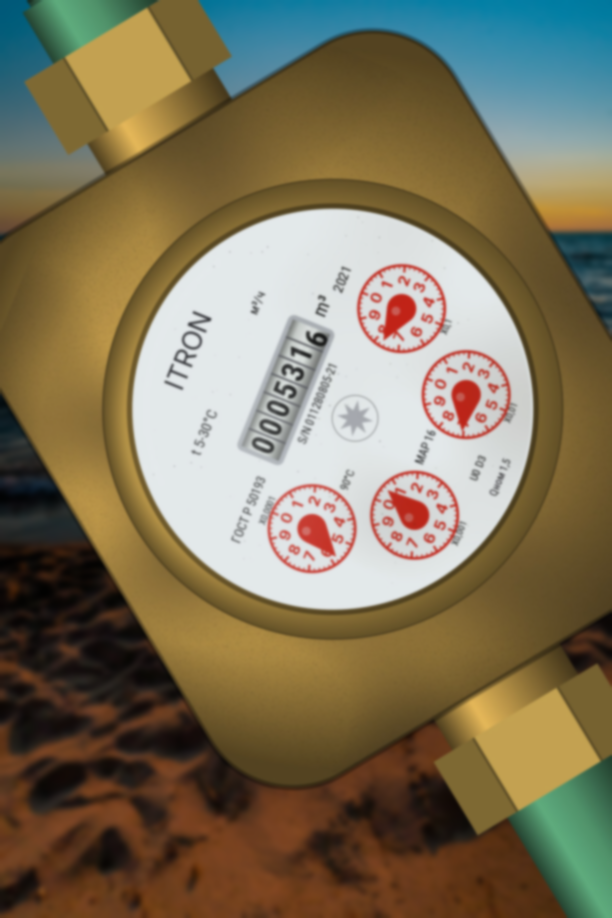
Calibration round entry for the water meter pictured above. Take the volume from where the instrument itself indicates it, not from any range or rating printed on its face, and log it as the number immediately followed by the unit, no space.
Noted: 5315.7705m³
